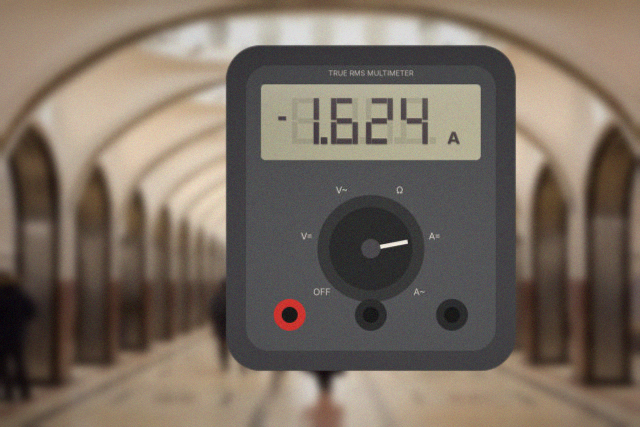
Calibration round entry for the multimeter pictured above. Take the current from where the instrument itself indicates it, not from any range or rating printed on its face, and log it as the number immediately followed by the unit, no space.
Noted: -1.624A
